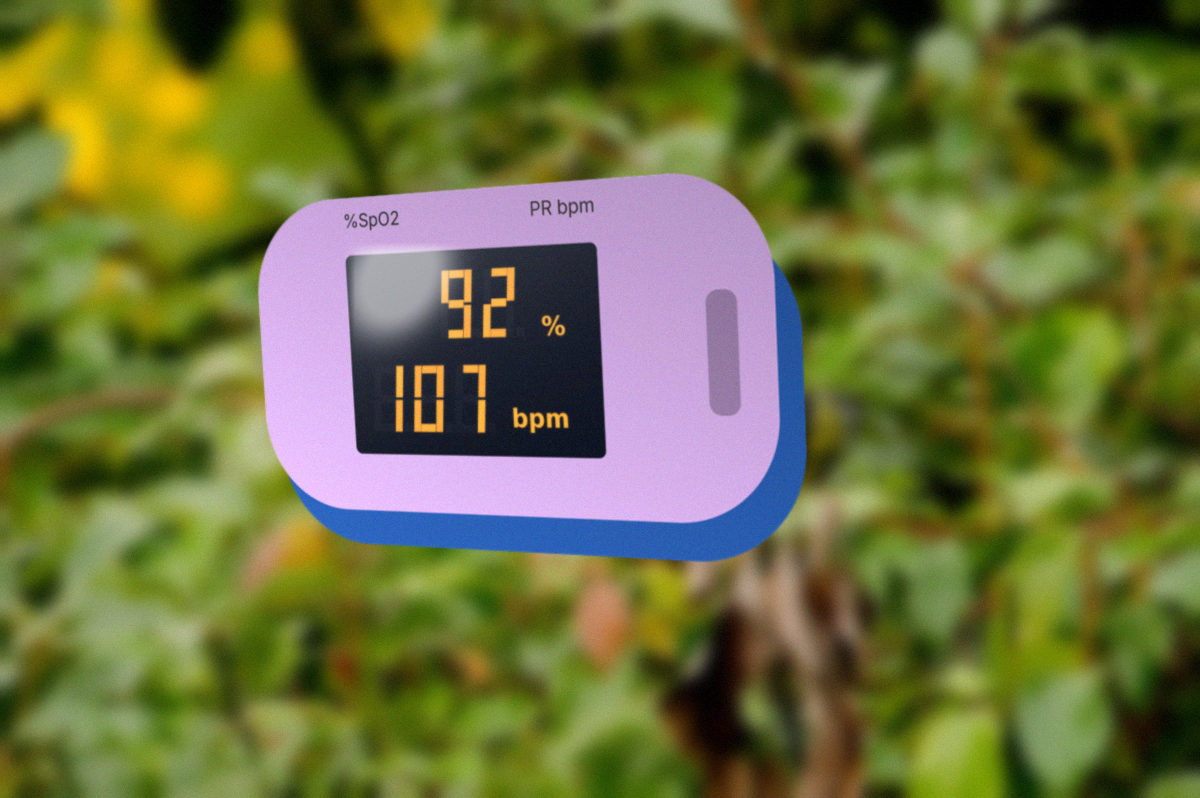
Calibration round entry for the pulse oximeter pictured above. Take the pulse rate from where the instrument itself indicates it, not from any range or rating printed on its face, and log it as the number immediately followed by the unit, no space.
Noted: 107bpm
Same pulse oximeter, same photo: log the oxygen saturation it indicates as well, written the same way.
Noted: 92%
